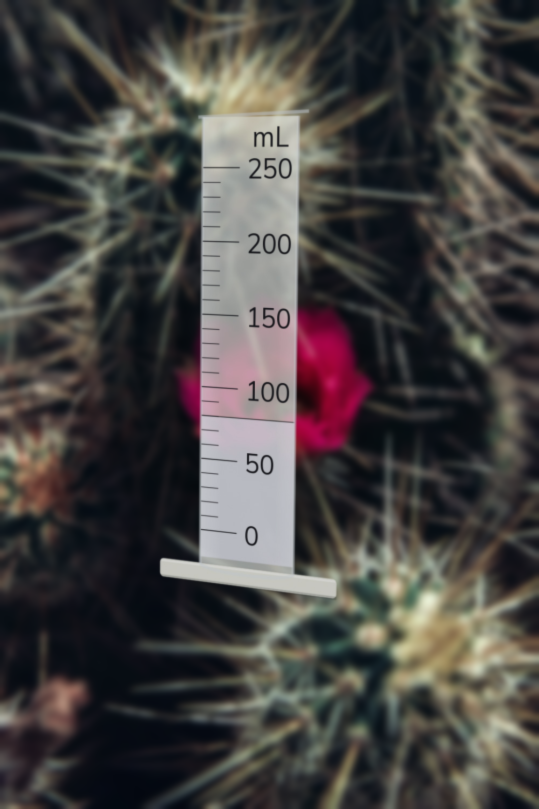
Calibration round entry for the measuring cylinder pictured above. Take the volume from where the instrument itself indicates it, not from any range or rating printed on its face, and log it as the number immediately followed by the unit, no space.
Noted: 80mL
